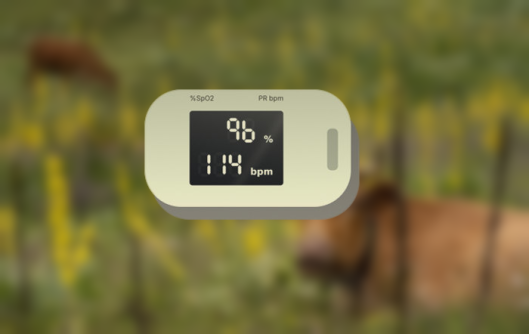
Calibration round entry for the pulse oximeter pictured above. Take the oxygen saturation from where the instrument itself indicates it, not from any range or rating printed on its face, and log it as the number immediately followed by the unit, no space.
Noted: 96%
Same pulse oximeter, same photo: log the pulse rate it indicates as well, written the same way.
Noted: 114bpm
